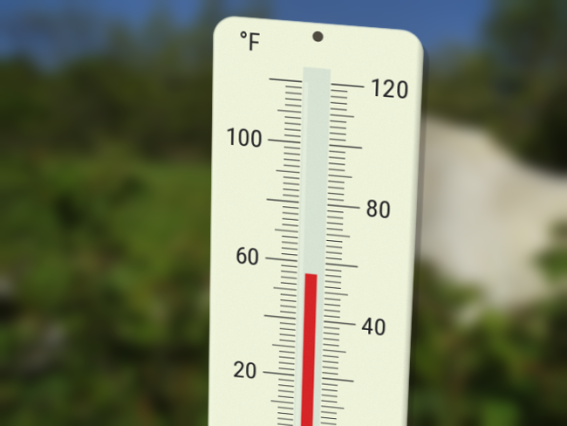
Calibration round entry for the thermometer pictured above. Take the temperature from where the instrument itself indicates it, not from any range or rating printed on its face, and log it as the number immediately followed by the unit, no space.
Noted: 56°F
